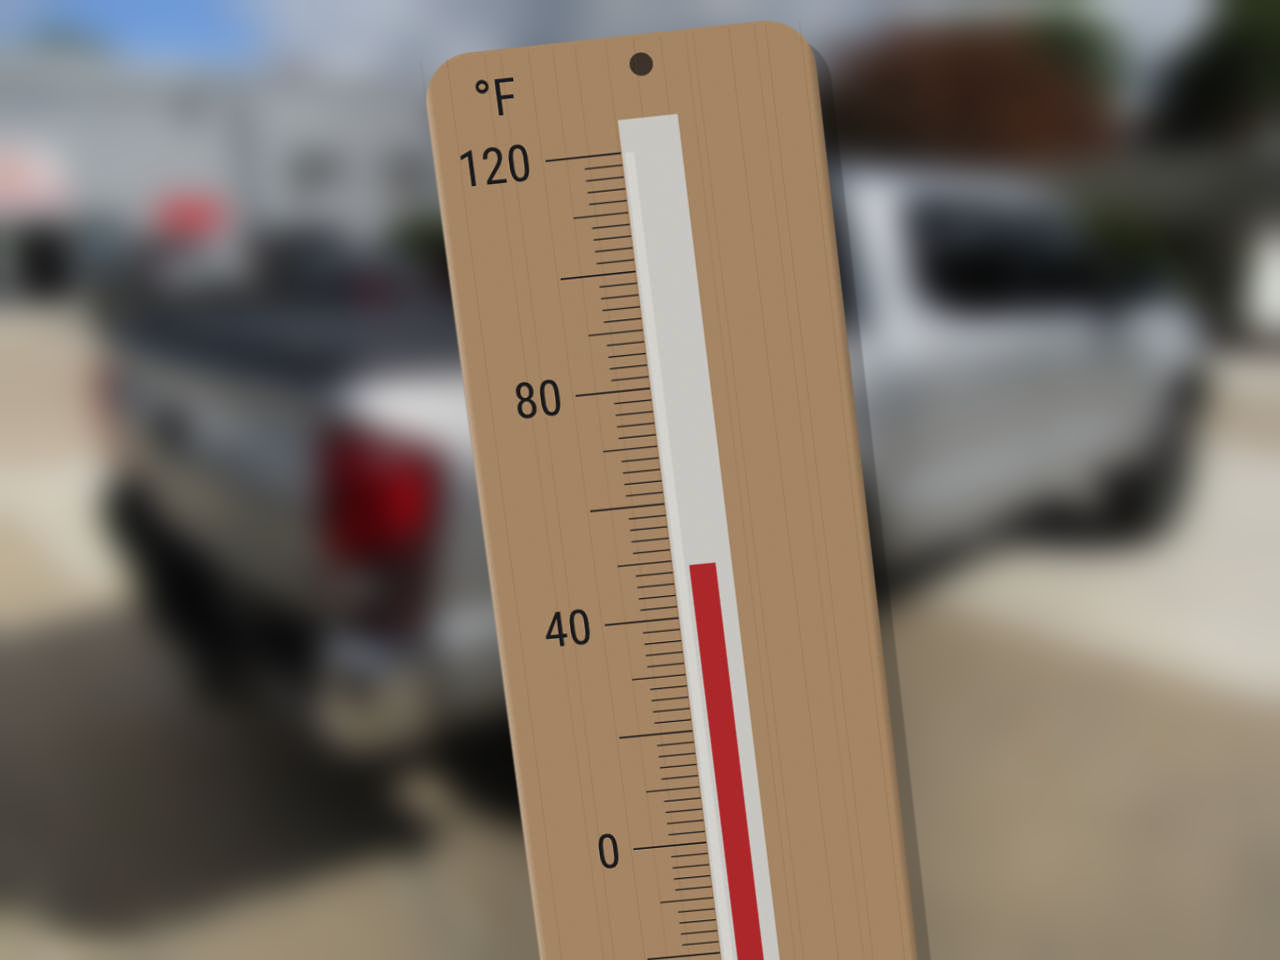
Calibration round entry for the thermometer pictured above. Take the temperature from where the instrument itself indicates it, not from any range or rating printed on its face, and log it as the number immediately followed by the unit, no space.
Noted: 49°F
